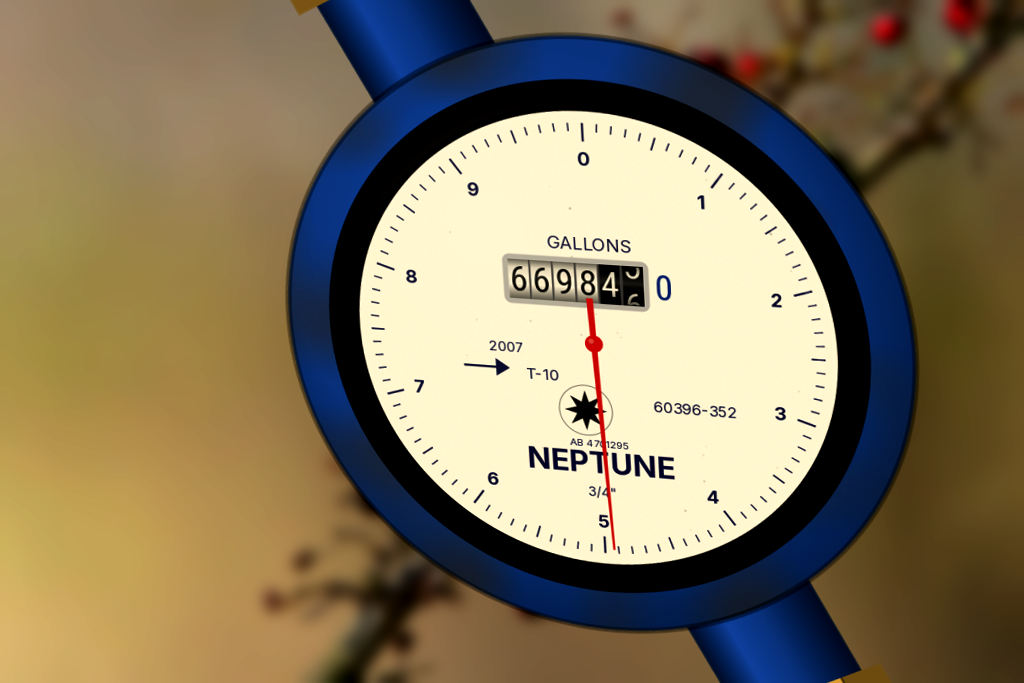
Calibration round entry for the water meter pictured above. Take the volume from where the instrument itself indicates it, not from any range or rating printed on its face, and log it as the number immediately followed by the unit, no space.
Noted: 6698454.9gal
